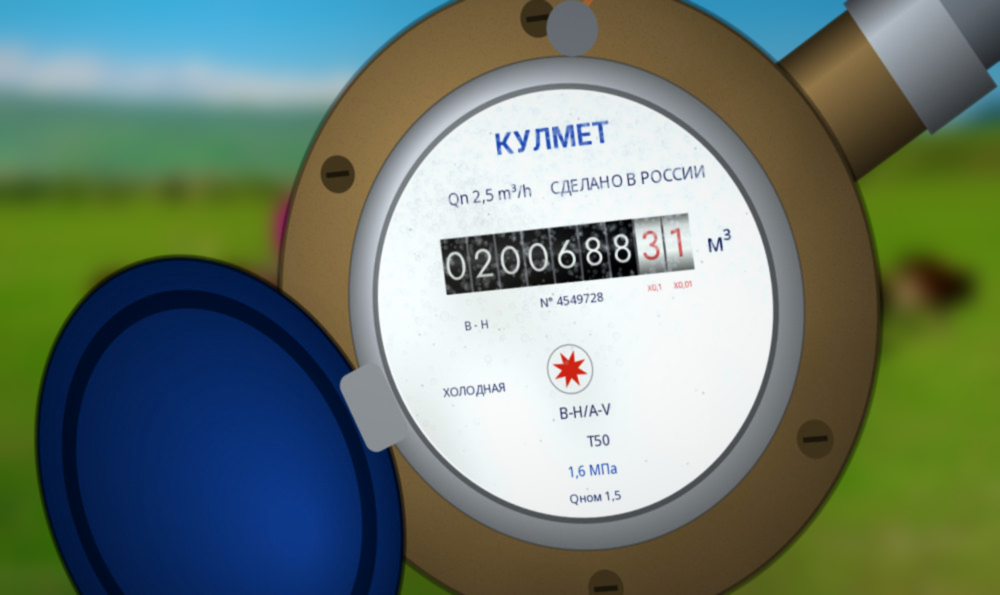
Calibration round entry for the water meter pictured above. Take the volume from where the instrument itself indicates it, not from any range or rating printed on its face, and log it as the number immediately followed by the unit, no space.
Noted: 200688.31m³
